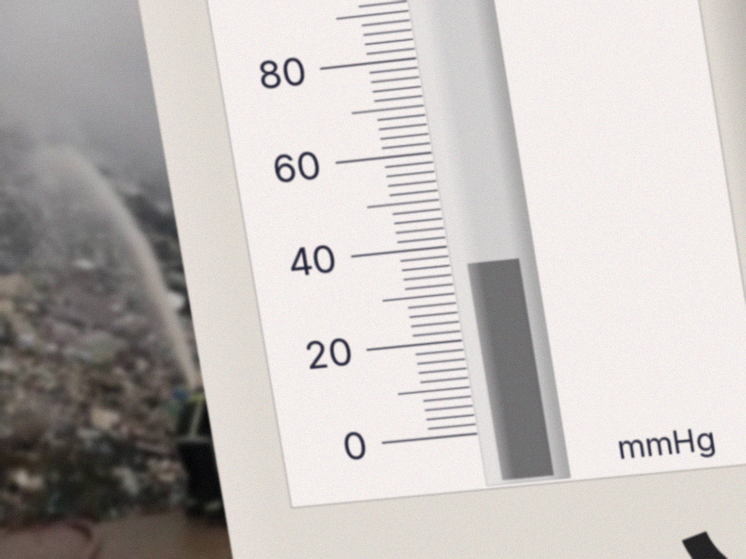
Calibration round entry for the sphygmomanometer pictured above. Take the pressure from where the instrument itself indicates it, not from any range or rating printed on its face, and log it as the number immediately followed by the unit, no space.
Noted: 36mmHg
